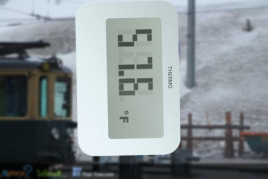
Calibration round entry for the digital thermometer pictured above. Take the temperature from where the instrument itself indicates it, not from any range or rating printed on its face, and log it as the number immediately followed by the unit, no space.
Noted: 57.6°F
